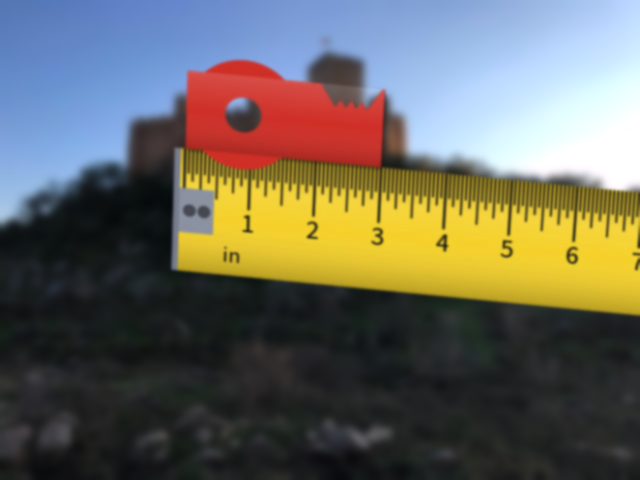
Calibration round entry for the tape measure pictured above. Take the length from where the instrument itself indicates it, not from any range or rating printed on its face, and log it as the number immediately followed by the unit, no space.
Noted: 3in
